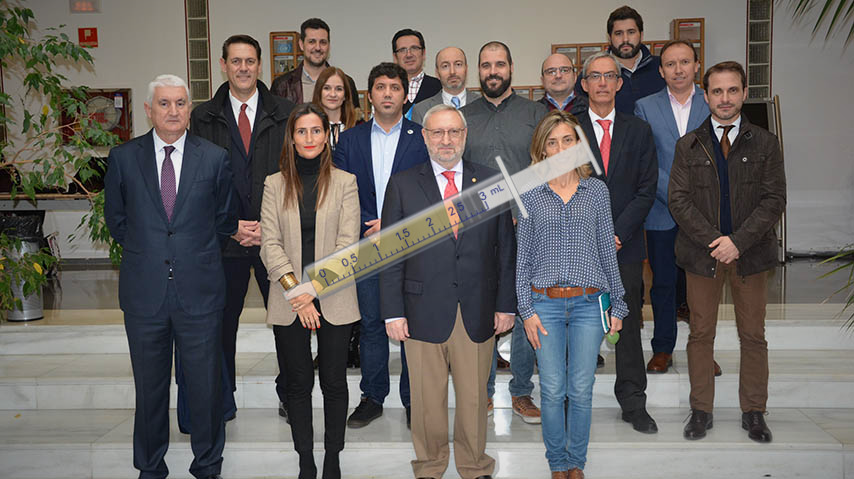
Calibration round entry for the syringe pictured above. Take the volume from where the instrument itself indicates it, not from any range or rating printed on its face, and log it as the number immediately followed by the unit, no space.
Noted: 2.5mL
